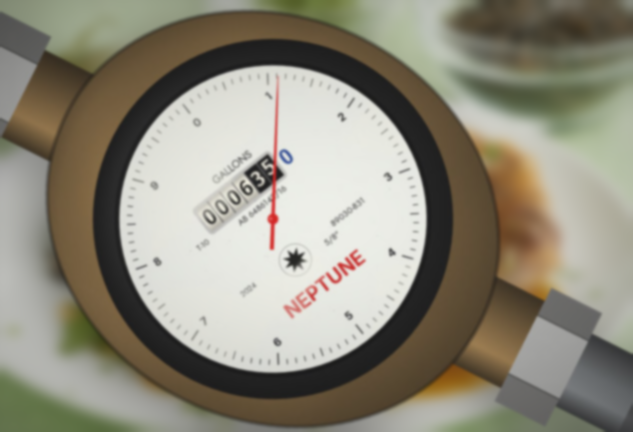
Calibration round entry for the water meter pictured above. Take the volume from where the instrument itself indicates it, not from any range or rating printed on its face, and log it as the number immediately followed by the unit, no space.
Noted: 6351.1gal
